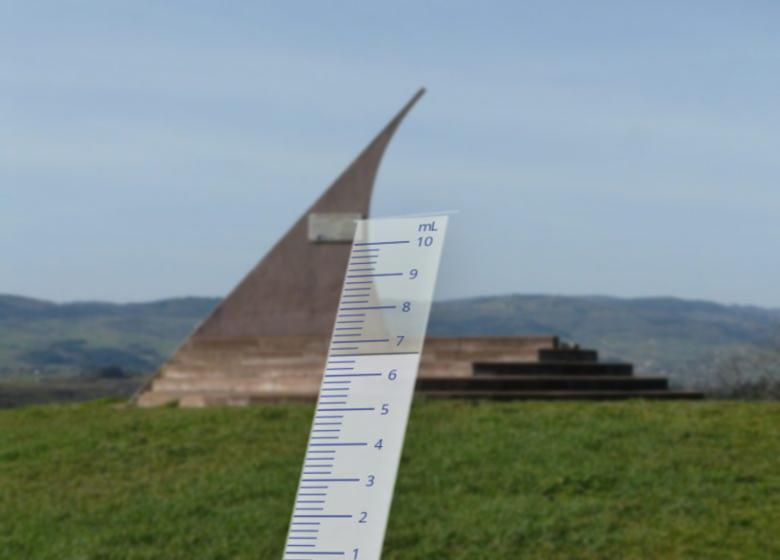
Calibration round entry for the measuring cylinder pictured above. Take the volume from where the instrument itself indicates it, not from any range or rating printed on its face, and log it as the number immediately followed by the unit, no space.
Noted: 6.6mL
